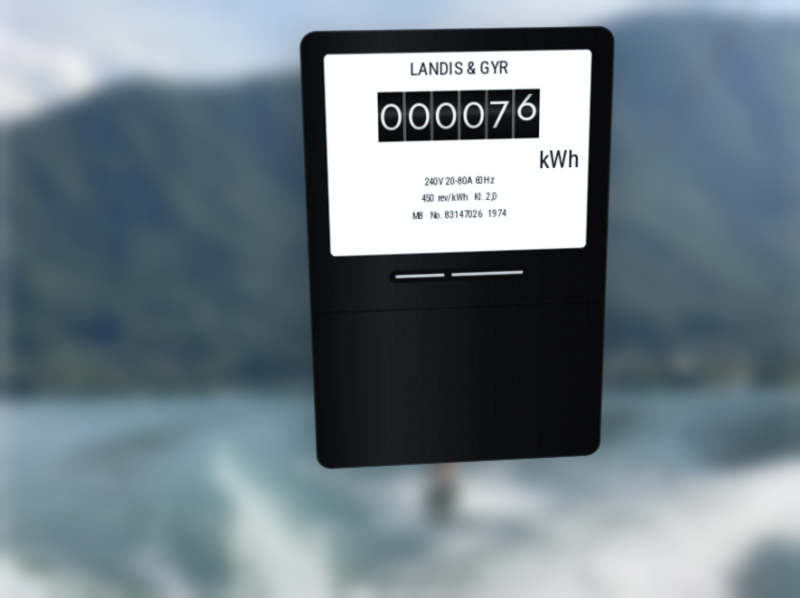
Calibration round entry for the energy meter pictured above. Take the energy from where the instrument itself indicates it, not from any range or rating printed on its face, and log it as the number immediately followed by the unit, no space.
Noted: 76kWh
